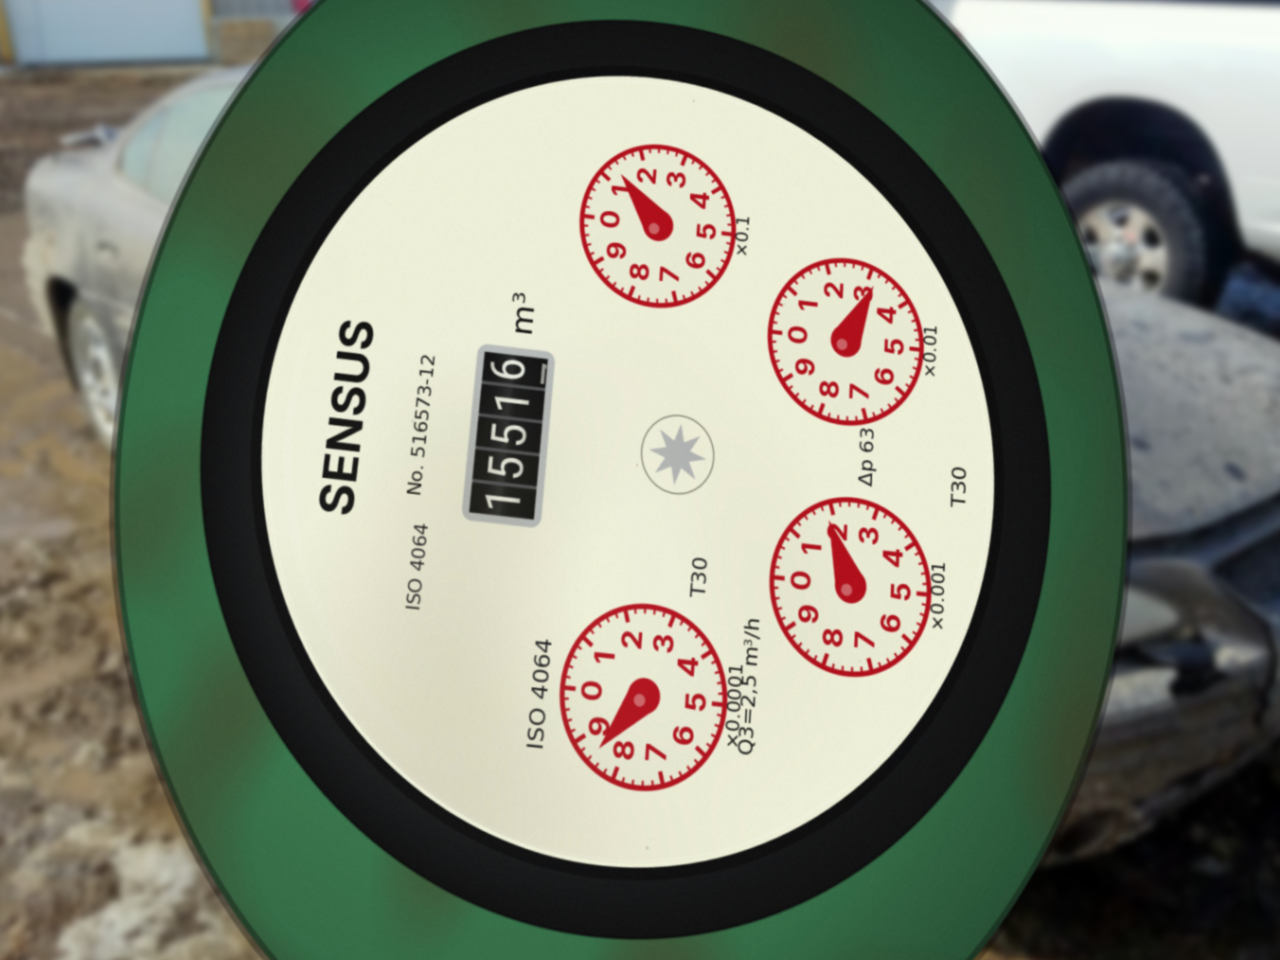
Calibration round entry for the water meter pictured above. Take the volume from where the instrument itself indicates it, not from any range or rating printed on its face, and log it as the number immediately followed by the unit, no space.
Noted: 15516.1318m³
